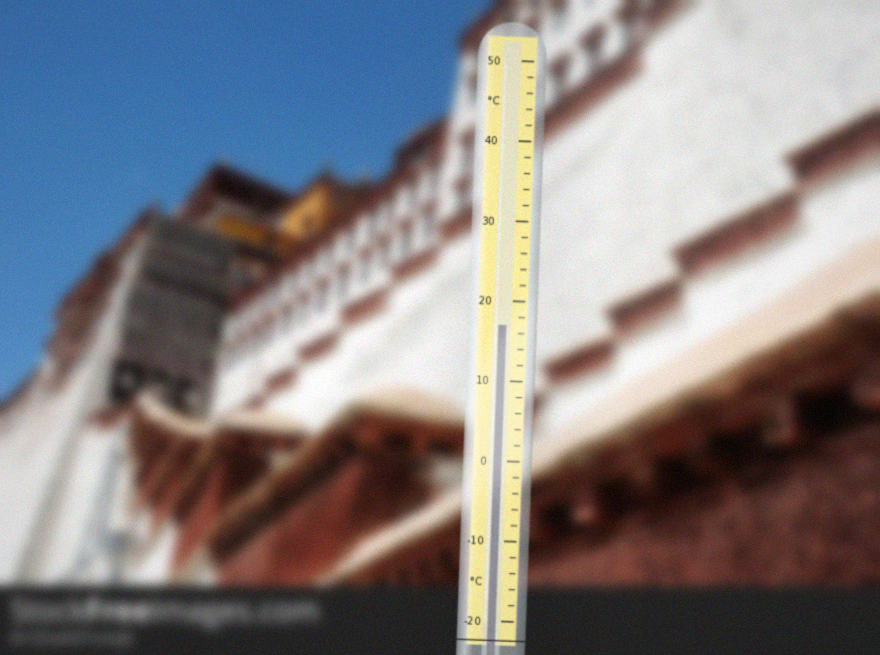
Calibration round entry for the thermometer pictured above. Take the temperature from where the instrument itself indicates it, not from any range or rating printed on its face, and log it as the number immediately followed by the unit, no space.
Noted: 17°C
